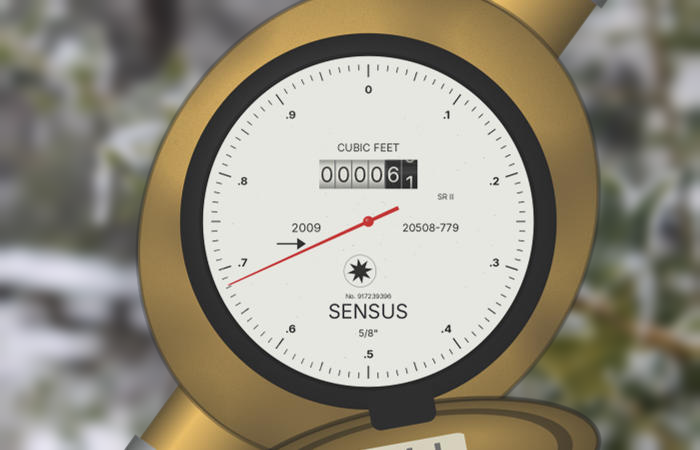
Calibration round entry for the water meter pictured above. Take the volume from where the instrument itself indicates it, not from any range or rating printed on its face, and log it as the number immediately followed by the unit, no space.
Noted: 60.68ft³
